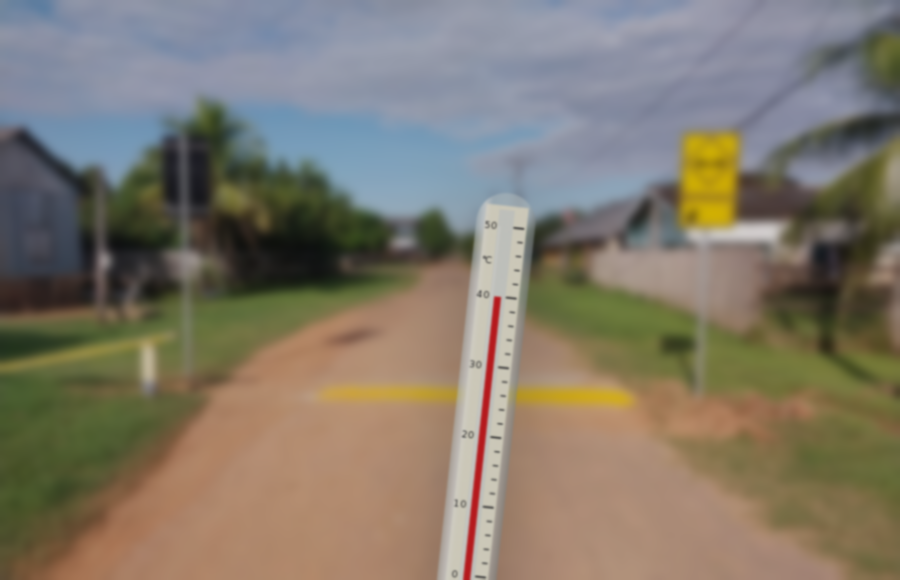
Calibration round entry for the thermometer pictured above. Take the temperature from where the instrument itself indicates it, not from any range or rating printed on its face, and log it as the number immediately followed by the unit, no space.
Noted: 40°C
